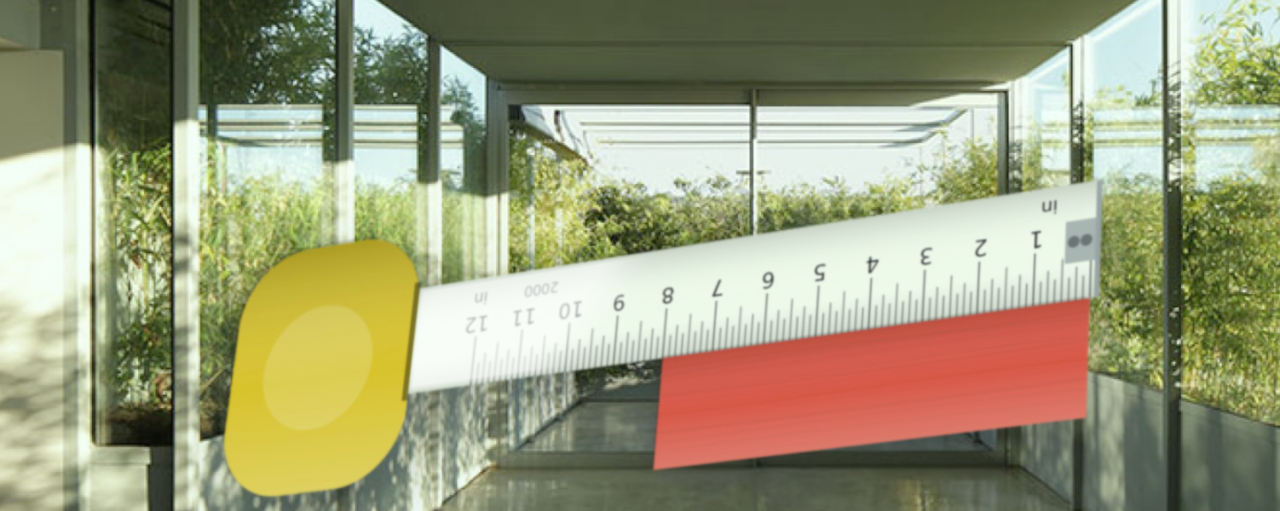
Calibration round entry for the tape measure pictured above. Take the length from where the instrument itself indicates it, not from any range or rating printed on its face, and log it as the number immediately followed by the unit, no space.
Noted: 8in
